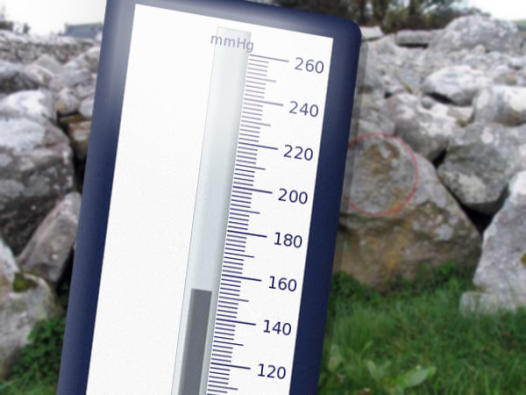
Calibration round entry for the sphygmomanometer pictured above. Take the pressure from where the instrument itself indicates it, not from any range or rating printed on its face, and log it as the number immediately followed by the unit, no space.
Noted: 152mmHg
